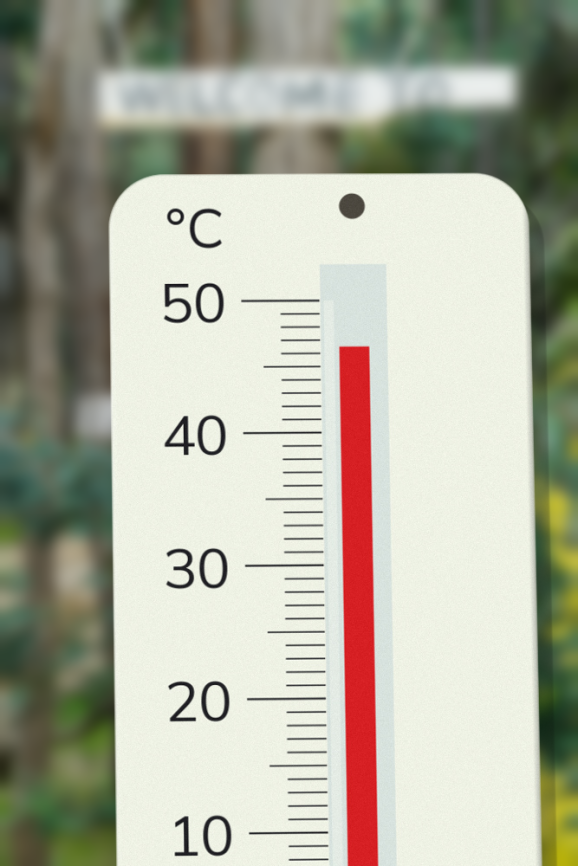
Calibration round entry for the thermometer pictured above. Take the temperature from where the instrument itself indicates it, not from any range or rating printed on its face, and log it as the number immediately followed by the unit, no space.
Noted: 46.5°C
